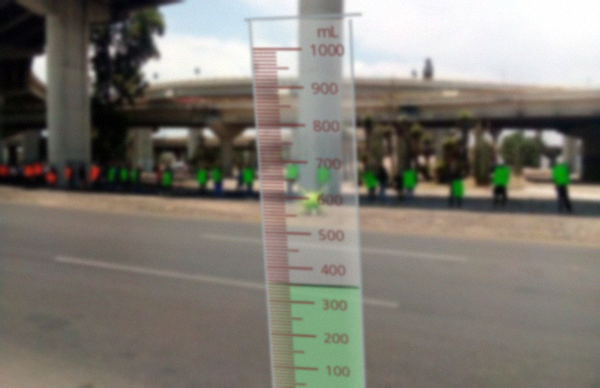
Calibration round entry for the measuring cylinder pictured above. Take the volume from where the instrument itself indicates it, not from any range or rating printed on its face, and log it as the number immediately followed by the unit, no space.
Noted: 350mL
